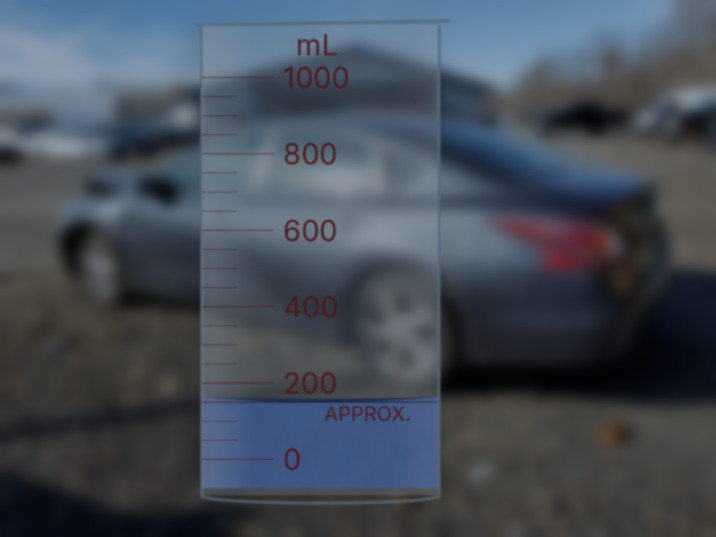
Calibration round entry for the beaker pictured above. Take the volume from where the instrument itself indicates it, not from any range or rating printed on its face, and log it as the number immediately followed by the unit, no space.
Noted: 150mL
